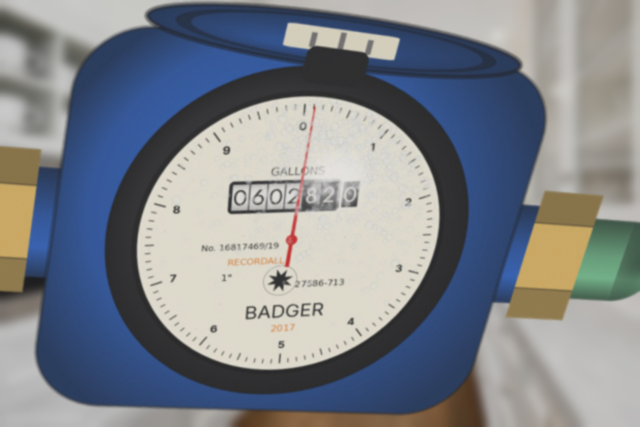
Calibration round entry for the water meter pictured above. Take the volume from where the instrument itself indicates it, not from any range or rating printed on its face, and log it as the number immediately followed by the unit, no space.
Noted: 602820.1gal
